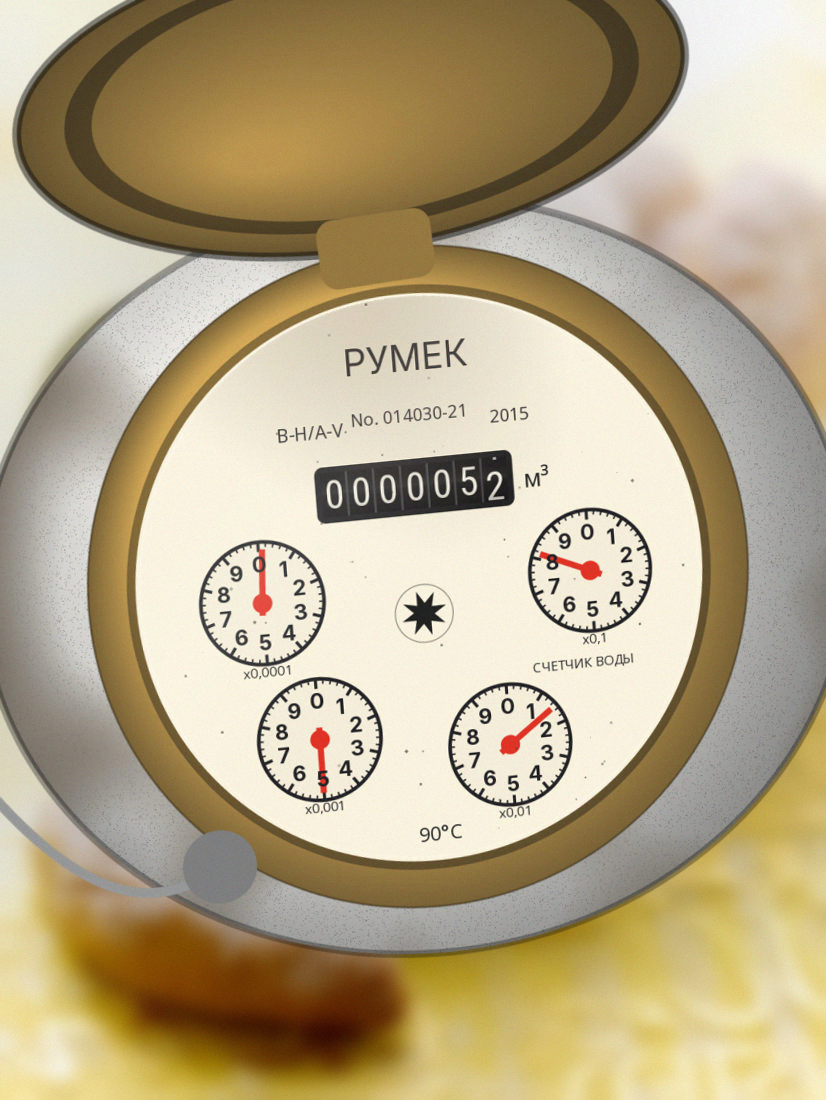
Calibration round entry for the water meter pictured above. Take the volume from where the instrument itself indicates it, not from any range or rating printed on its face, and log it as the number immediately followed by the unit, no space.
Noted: 51.8150m³
